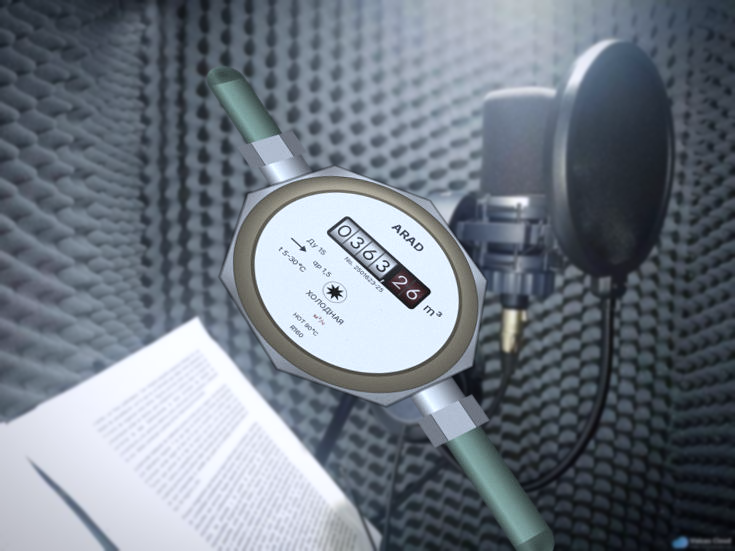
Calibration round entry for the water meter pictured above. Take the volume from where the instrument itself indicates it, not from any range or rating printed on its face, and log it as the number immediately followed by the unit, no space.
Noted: 363.26m³
